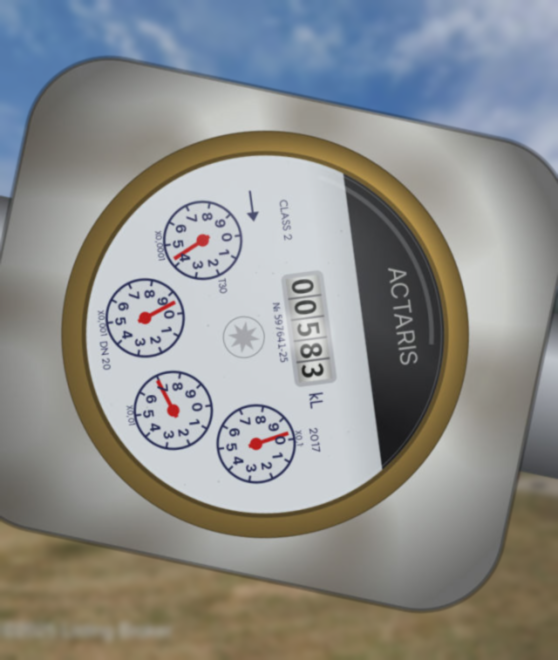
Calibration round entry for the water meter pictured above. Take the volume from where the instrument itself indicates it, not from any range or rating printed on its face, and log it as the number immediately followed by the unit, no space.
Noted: 582.9694kL
